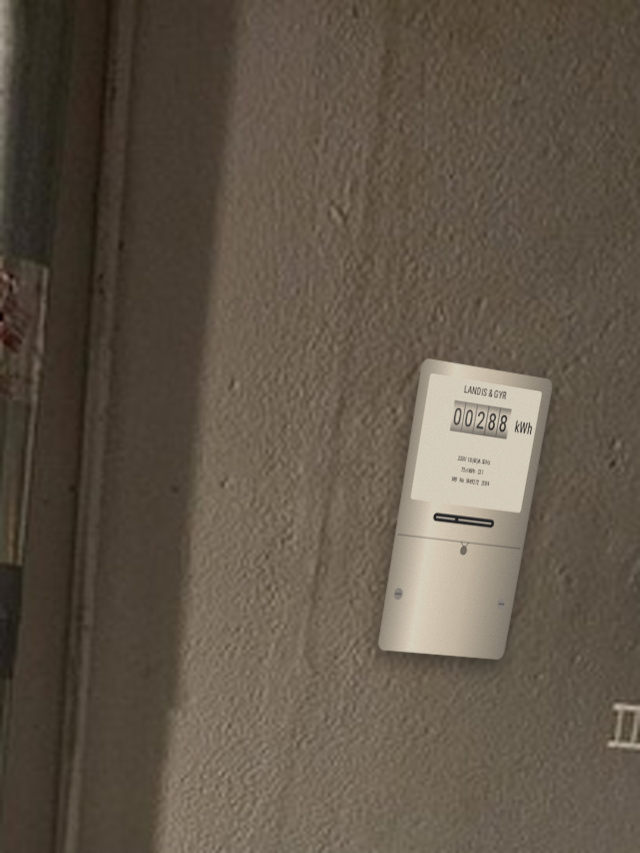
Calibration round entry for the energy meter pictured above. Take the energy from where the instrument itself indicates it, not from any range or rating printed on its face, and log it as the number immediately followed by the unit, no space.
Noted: 288kWh
